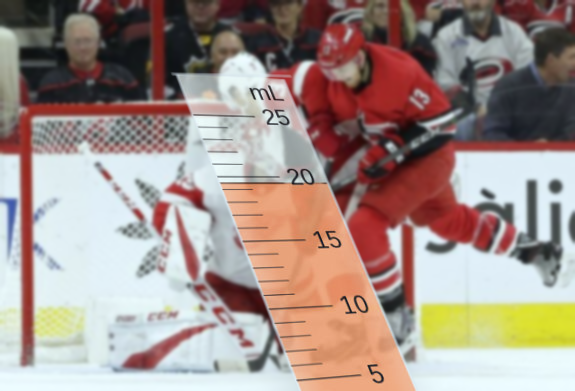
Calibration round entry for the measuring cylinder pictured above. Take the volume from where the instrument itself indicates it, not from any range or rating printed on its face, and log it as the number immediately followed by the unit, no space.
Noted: 19.5mL
